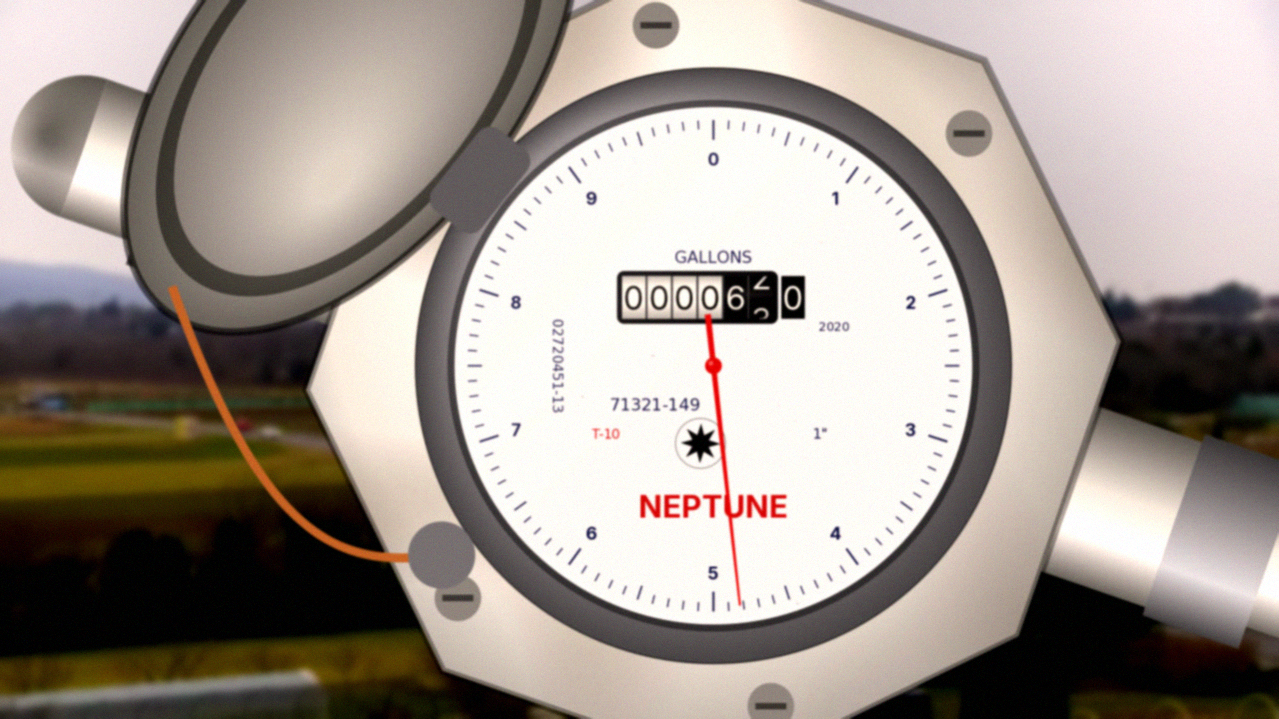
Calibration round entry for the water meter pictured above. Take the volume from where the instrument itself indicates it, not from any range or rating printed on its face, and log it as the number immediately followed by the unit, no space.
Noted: 624.8gal
